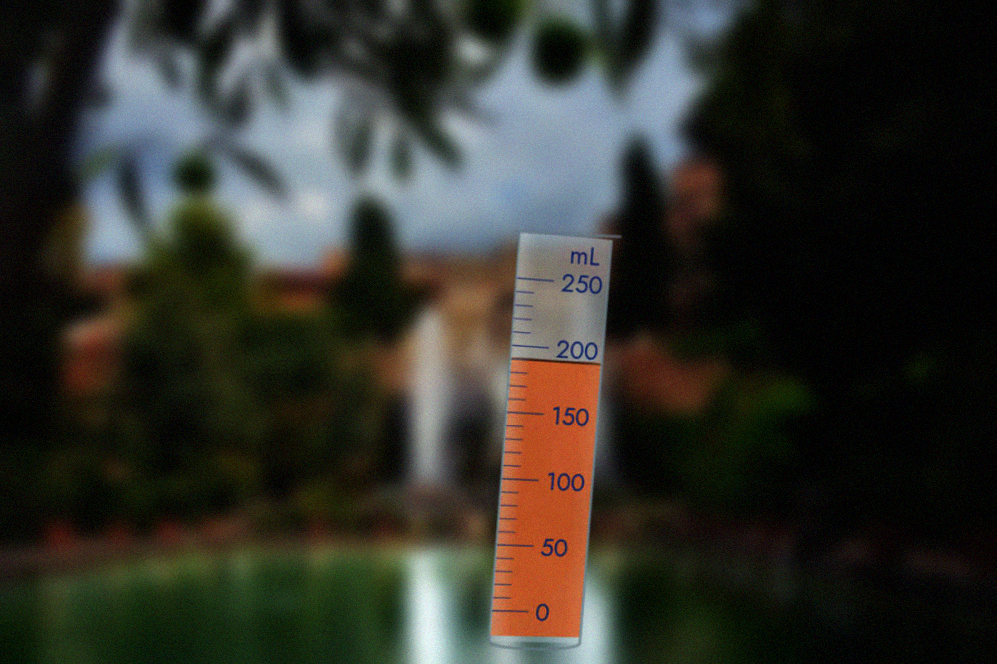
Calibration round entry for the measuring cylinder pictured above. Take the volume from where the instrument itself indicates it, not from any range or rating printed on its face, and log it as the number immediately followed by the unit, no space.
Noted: 190mL
